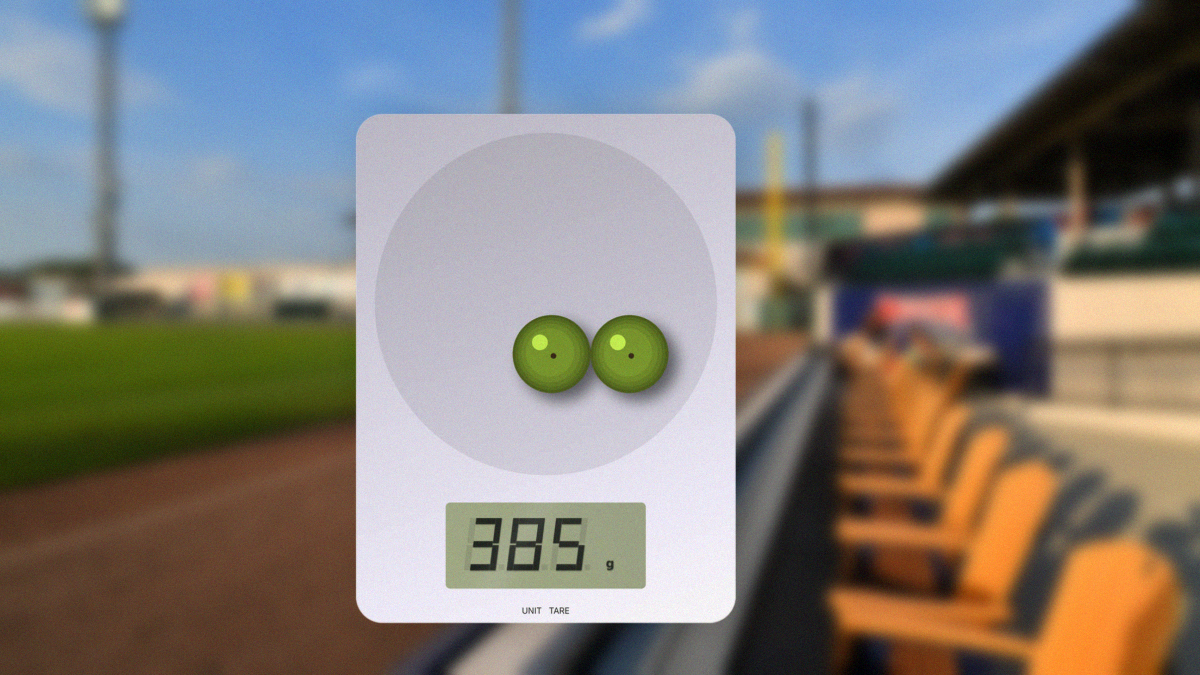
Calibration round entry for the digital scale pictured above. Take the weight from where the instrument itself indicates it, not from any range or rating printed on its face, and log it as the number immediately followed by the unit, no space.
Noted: 385g
